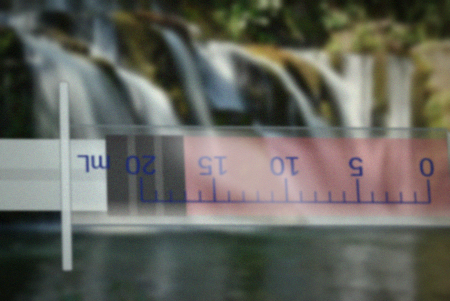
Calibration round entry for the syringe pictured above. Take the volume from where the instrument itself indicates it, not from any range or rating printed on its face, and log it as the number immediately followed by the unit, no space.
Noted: 17mL
